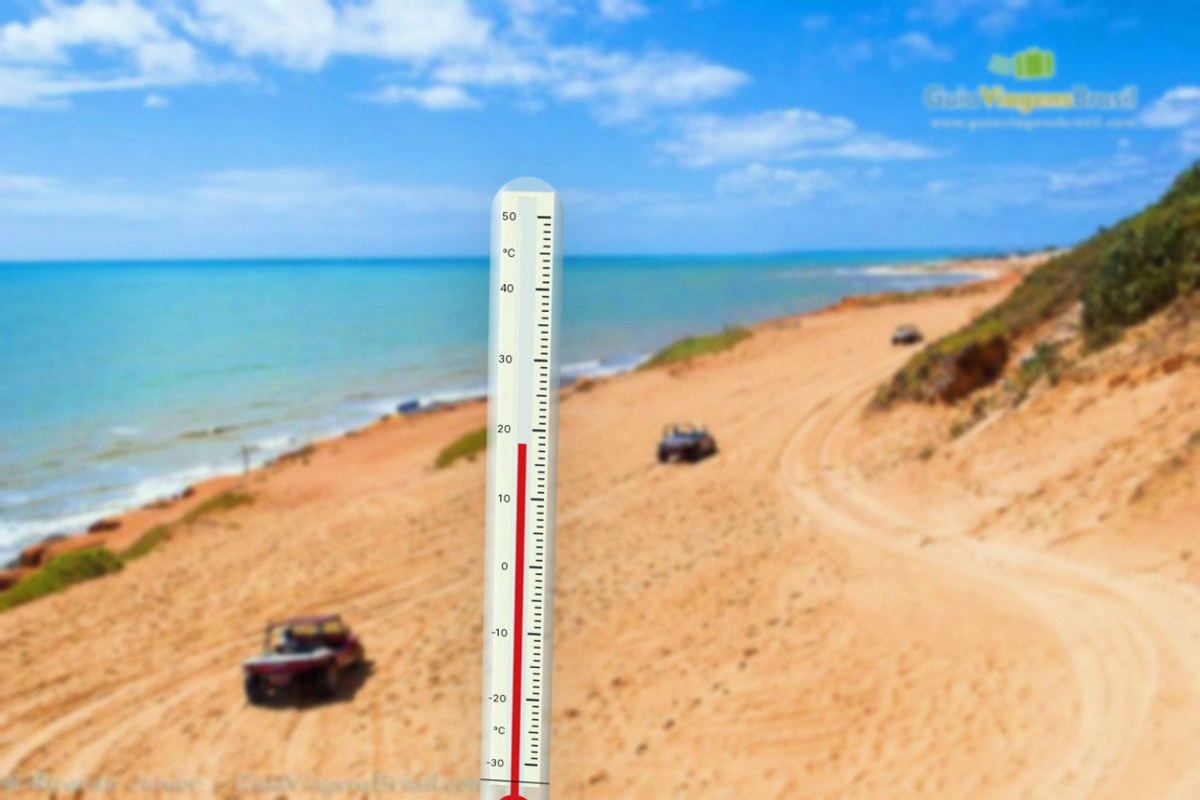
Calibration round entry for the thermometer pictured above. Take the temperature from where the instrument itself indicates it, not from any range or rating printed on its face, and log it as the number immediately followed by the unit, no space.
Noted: 18°C
